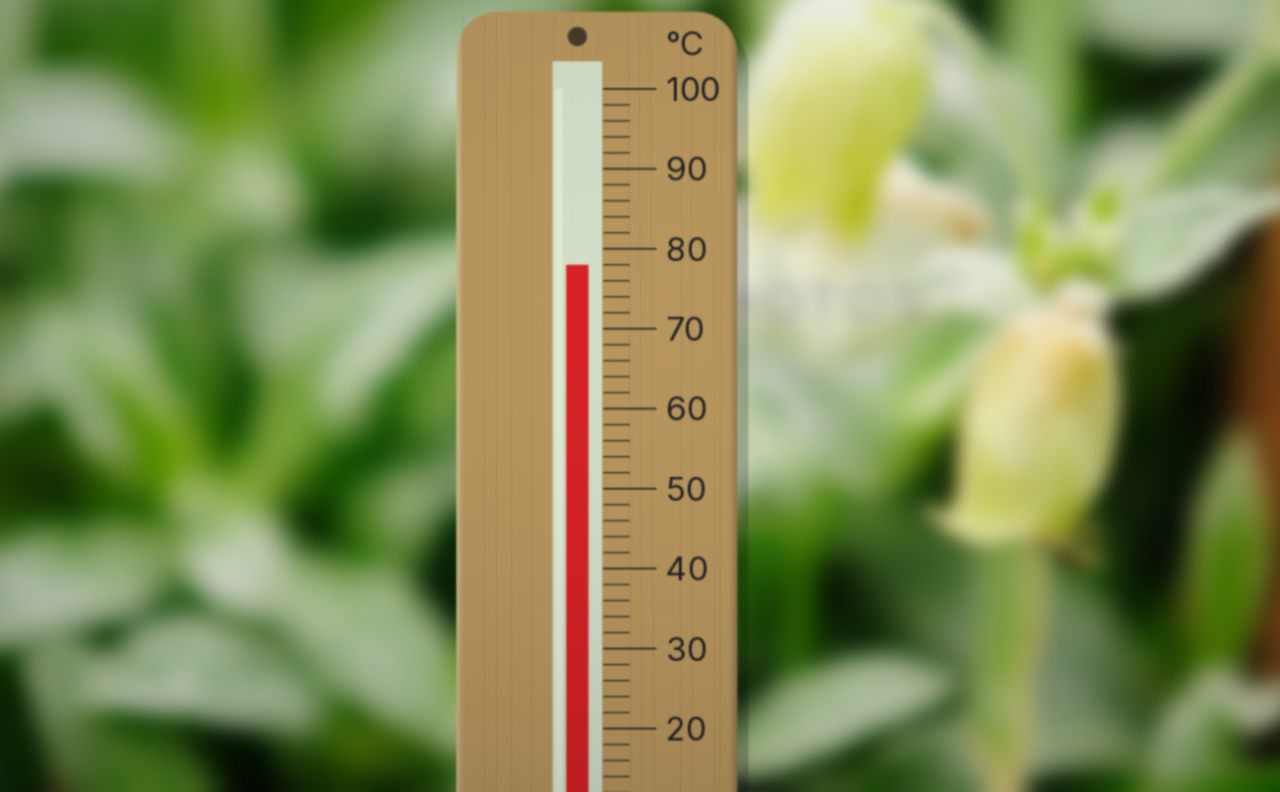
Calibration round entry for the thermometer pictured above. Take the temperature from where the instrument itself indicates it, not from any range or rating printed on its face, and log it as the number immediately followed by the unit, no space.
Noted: 78°C
